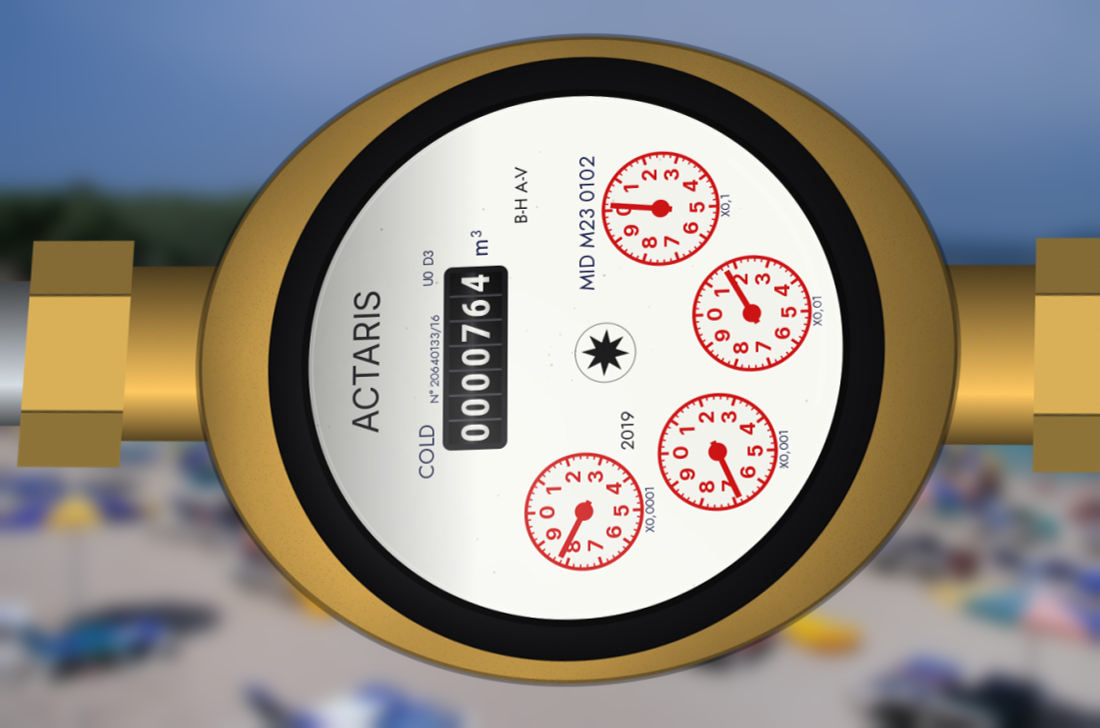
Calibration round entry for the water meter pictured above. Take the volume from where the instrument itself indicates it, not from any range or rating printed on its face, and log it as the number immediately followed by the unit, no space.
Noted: 764.0168m³
